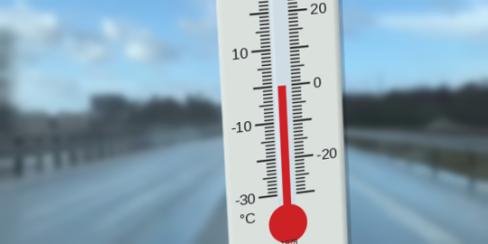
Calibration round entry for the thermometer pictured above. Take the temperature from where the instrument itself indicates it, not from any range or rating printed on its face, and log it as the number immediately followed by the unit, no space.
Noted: 0°C
